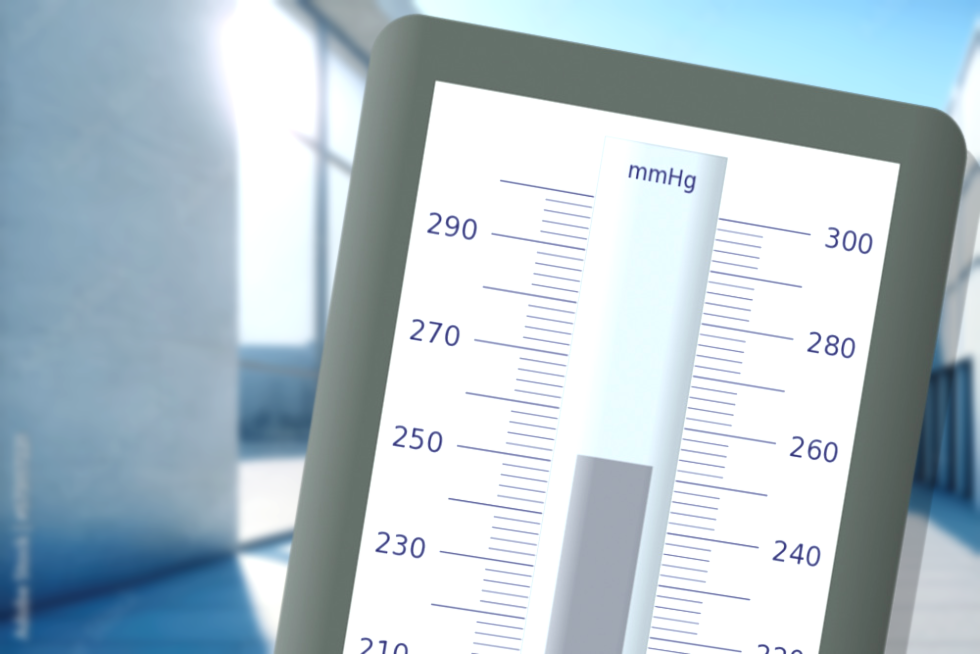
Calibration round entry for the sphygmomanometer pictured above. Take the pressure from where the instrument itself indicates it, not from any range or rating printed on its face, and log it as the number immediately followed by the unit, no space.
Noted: 252mmHg
